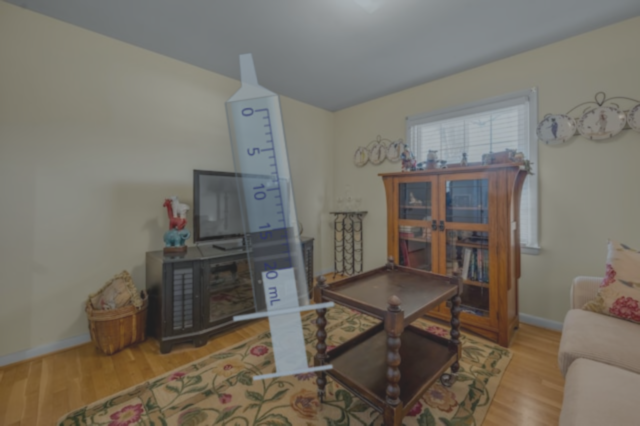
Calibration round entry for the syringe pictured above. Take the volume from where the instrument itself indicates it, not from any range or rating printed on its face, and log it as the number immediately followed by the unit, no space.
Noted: 15mL
